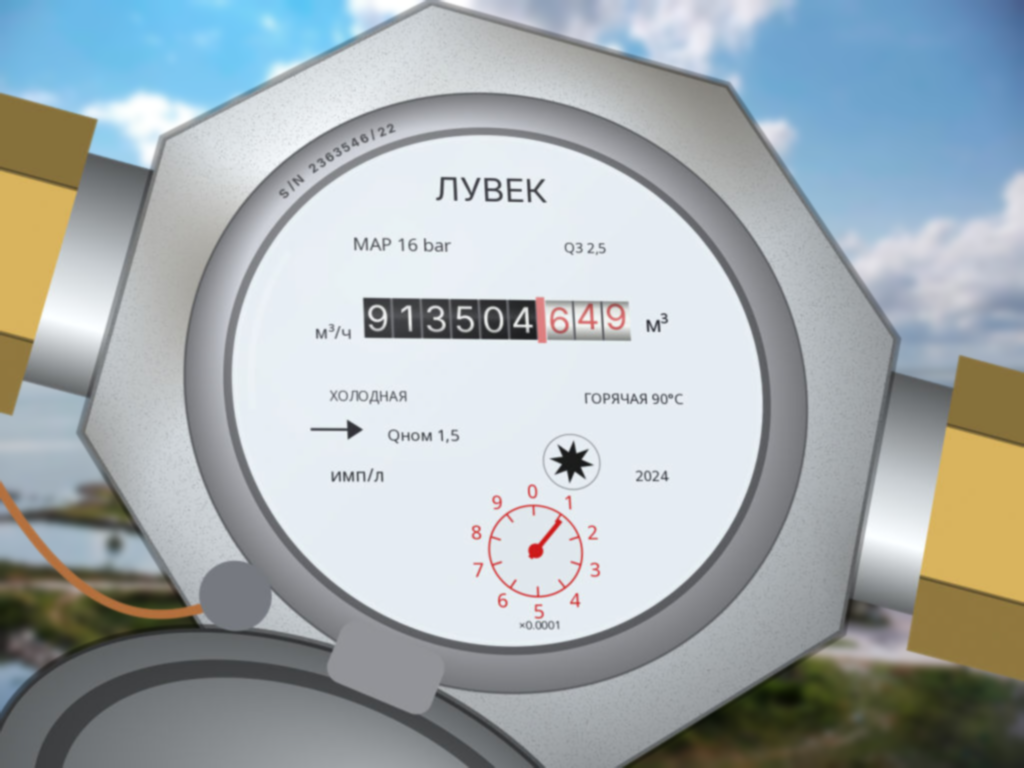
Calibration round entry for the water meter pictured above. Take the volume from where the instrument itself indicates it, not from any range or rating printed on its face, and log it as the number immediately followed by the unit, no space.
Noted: 913504.6491m³
